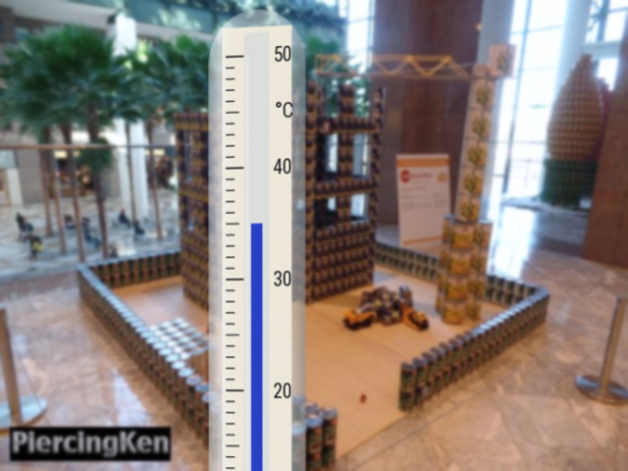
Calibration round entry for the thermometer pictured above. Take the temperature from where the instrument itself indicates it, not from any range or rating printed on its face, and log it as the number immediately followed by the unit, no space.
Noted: 35°C
